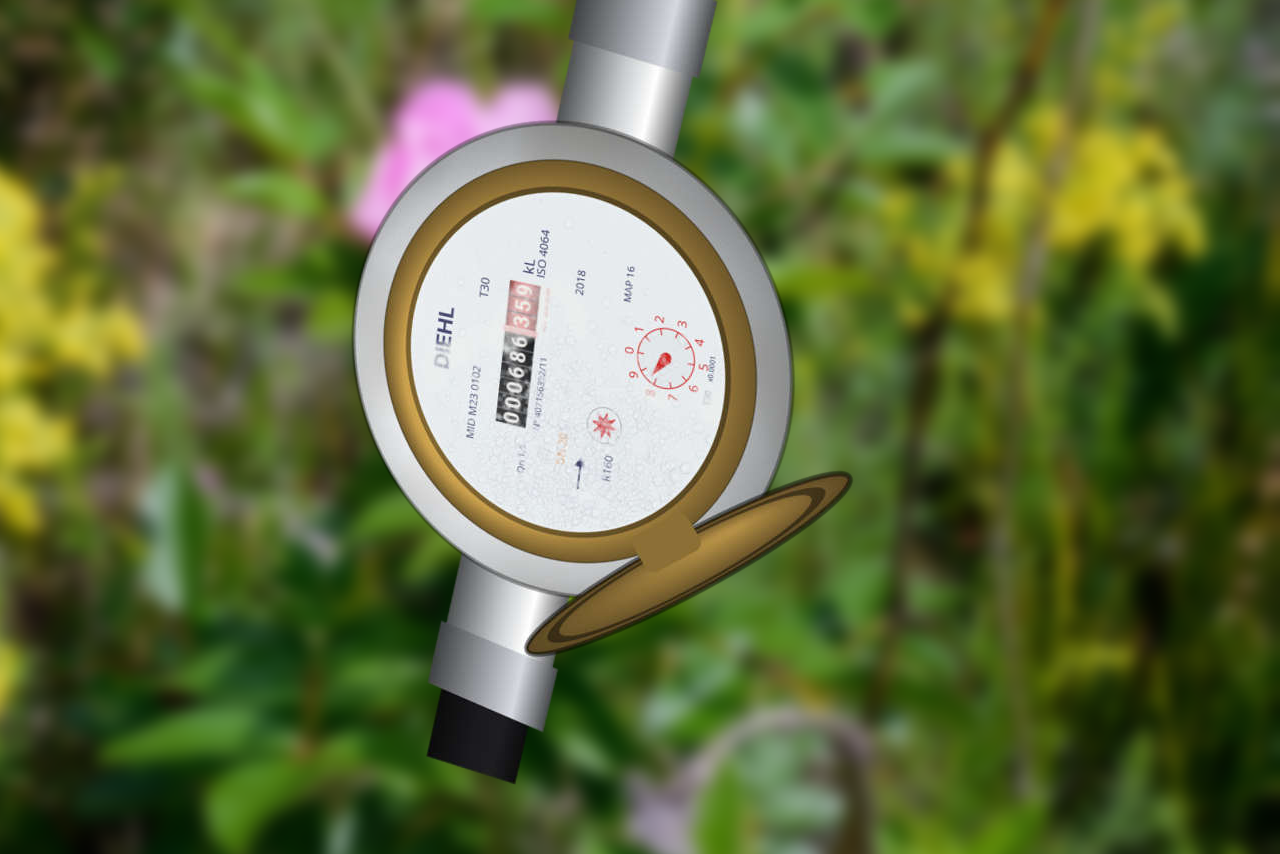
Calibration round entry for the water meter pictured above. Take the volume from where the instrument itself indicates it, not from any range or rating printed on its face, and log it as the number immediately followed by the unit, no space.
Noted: 686.3598kL
